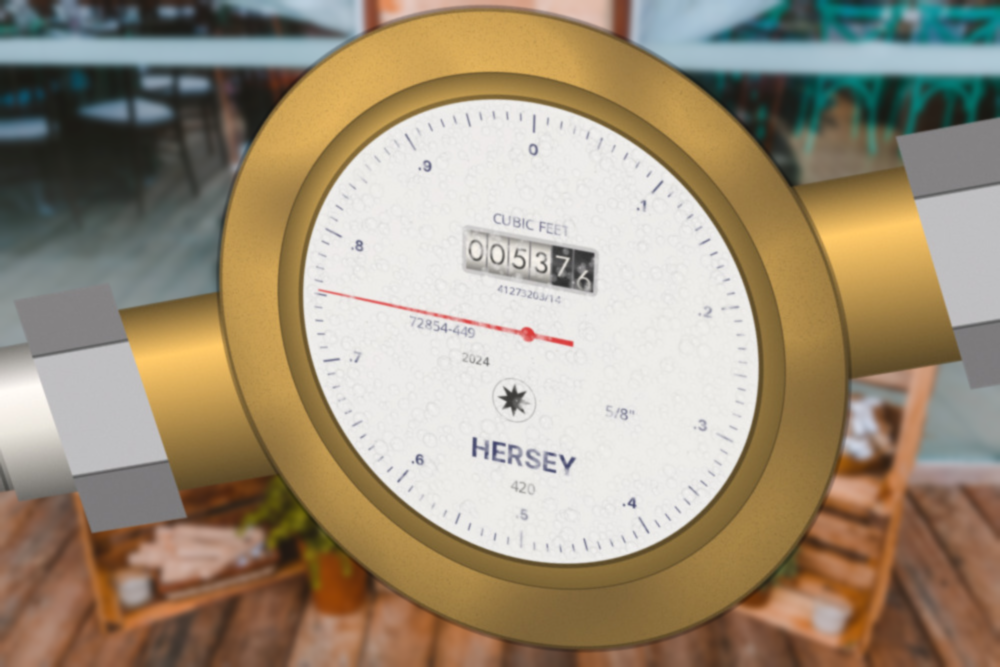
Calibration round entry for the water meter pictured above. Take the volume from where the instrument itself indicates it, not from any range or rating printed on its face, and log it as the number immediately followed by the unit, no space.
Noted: 5375.75ft³
